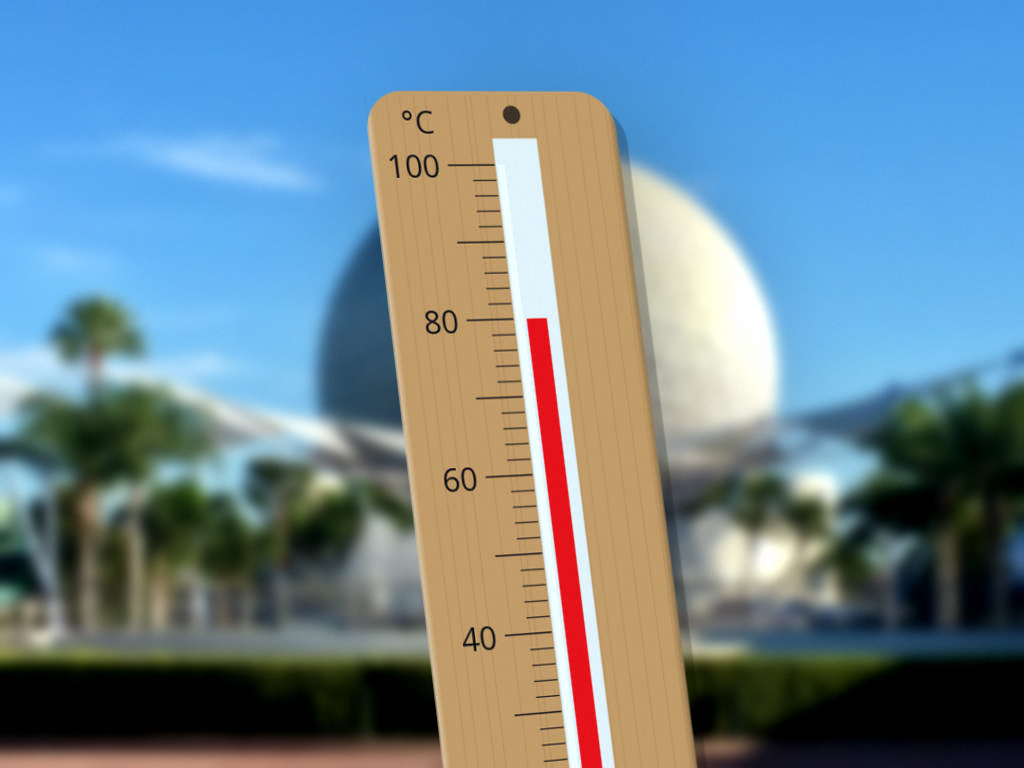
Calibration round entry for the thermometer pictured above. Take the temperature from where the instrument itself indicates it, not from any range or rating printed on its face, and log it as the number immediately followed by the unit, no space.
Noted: 80°C
